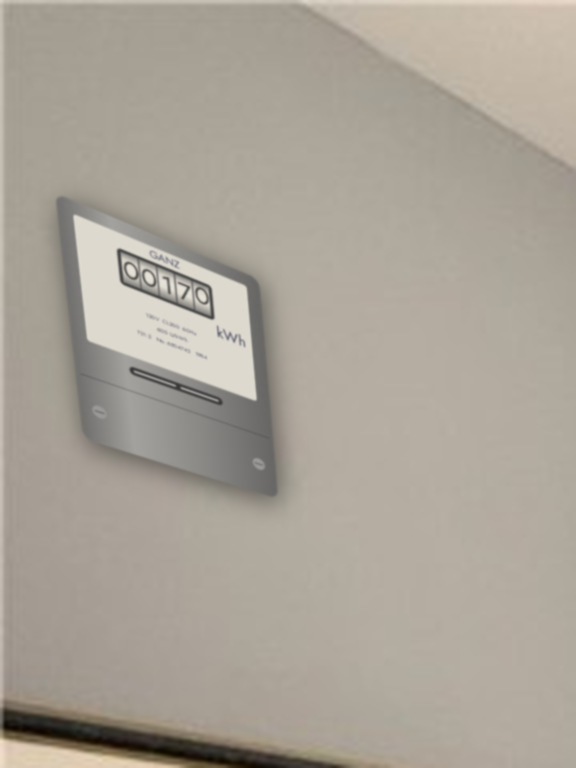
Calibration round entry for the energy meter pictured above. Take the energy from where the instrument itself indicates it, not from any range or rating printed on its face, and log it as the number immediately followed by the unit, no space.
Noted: 170kWh
